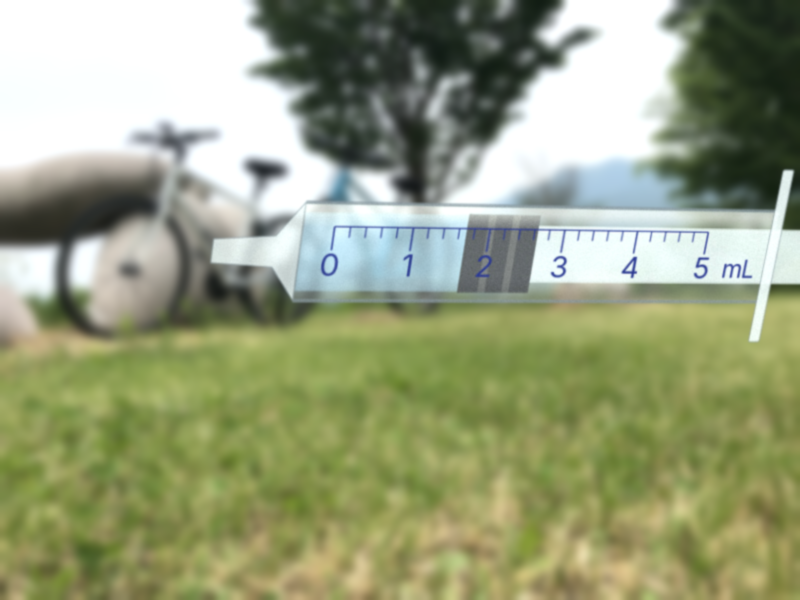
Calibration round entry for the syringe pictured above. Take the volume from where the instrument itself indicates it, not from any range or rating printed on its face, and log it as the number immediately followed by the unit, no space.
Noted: 1.7mL
